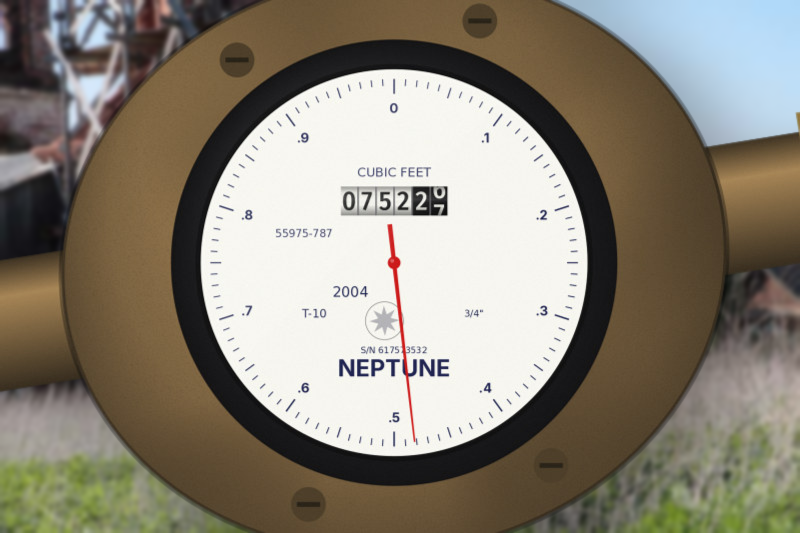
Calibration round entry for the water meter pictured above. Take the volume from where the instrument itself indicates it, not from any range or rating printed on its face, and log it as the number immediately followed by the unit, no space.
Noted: 75226.48ft³
